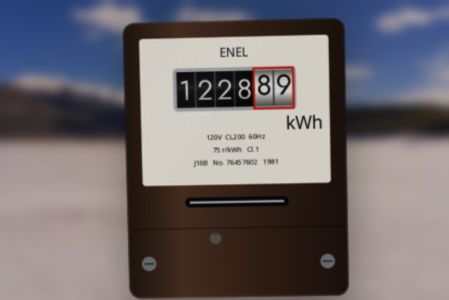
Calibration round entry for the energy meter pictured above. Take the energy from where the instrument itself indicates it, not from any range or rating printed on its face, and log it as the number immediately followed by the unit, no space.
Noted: 1228.89kWh
